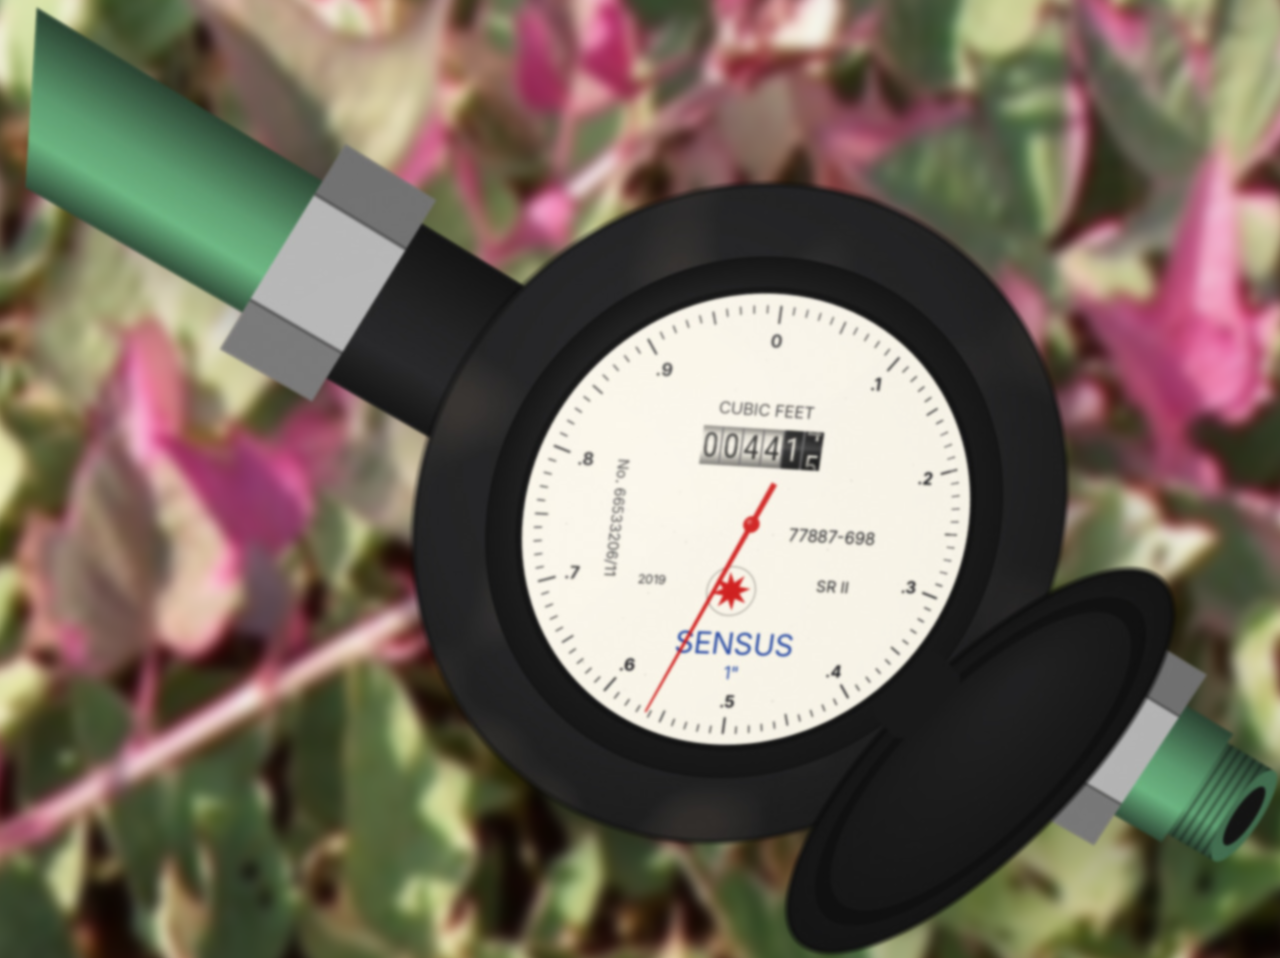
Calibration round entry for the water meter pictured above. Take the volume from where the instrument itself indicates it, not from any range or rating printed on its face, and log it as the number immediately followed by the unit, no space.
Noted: 4414.56ft³
